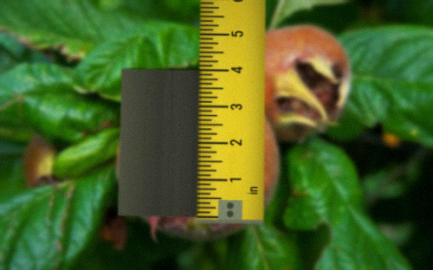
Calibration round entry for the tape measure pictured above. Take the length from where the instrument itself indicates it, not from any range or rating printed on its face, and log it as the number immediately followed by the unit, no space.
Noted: 4in
